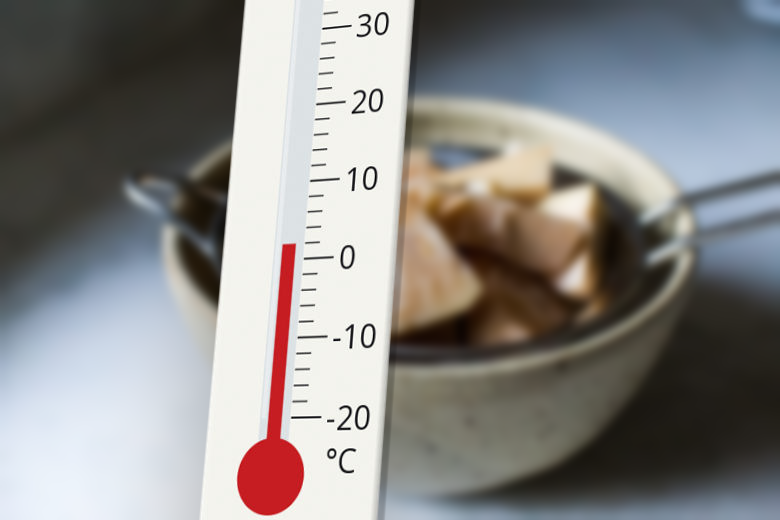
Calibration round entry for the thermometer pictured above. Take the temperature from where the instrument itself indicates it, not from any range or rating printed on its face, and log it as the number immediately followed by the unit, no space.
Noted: 2°C
